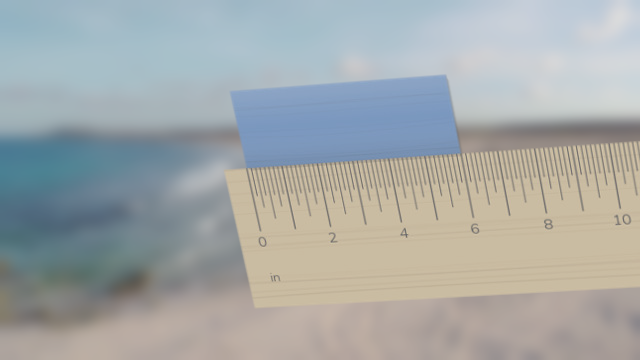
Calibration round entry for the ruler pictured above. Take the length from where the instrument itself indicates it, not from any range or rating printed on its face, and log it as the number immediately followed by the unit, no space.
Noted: 6in
